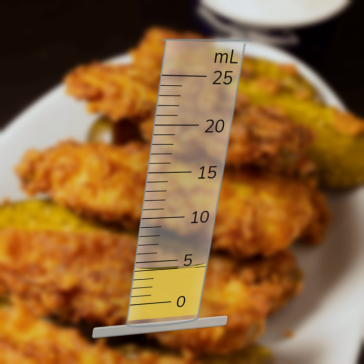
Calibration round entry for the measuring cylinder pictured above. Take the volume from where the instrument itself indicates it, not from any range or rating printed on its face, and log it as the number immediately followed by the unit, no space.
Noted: 4mL
